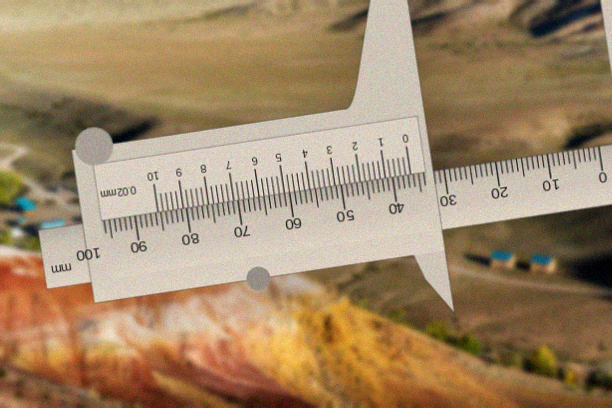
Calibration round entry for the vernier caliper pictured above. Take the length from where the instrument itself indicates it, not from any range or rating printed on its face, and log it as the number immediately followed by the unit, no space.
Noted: 36.5mm
